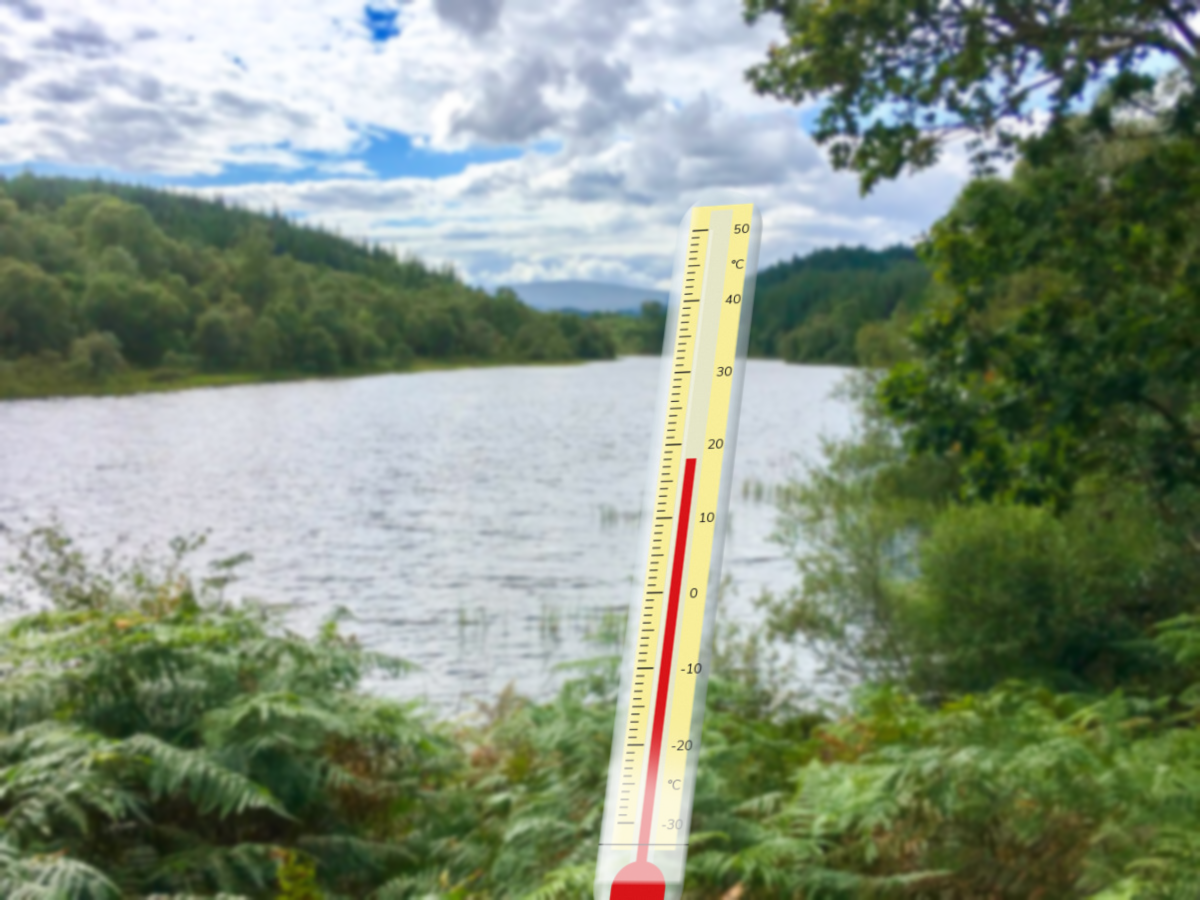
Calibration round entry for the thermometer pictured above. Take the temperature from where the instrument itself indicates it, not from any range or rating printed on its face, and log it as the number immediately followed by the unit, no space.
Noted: 18°C
